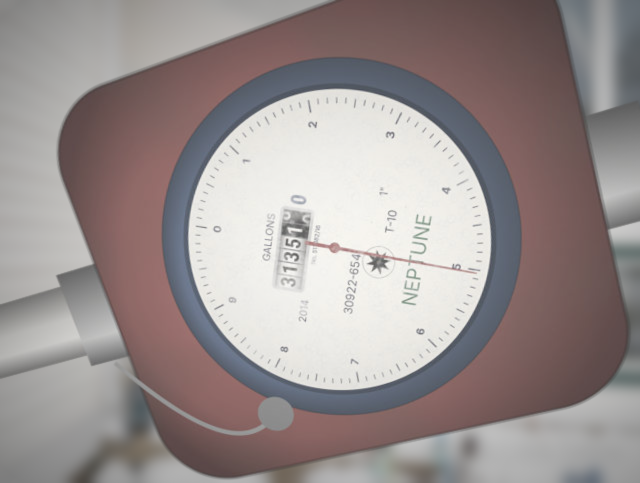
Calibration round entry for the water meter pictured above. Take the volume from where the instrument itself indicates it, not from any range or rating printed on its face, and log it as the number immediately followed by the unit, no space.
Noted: 3135185.0gal
